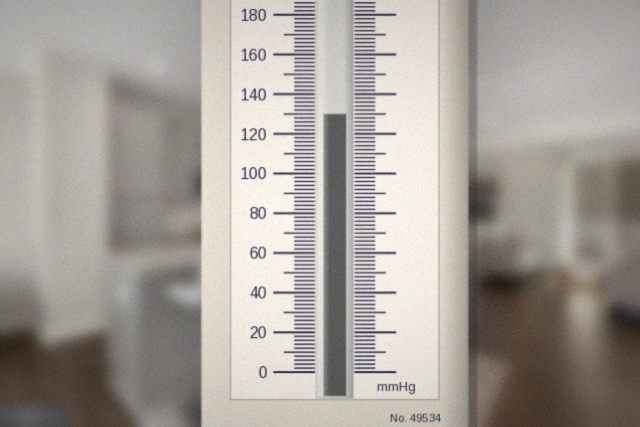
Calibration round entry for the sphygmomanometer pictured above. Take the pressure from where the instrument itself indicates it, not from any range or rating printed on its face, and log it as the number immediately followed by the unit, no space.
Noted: 130mmHg
